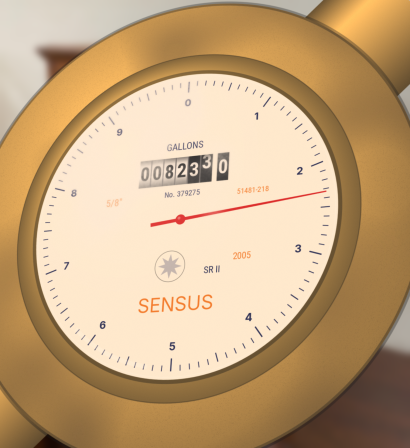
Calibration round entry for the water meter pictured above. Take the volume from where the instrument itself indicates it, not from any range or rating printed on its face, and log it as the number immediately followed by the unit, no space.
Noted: 82332.3gal
